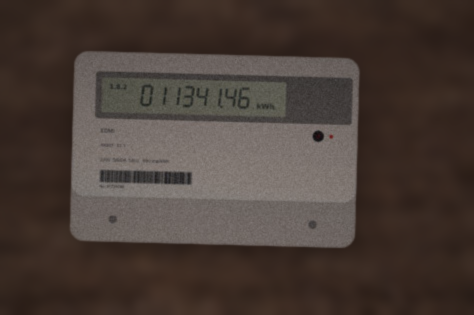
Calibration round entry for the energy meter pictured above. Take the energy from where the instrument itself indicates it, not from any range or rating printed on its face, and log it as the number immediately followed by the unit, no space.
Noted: 11341.46kWh
